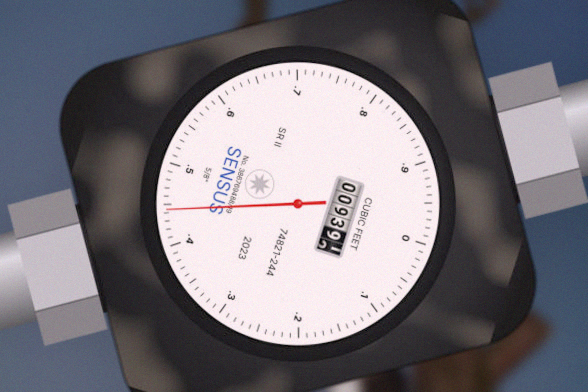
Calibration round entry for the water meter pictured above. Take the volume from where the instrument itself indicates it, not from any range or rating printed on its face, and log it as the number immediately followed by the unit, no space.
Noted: 9391.44ft³
